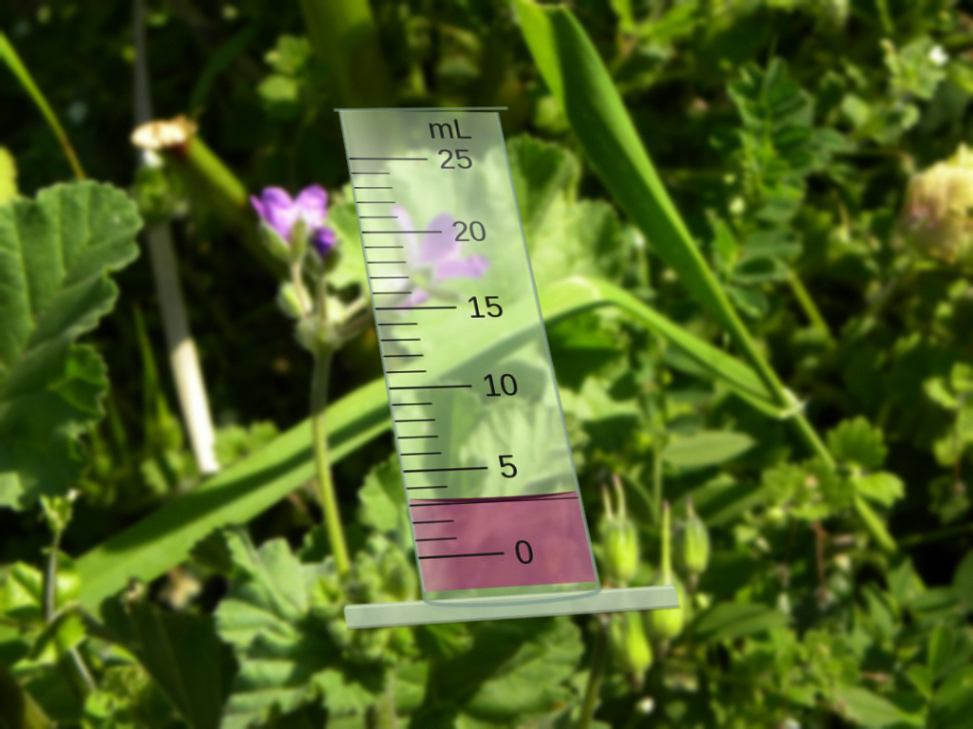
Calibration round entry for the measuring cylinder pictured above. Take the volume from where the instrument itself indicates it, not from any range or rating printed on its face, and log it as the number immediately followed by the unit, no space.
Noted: 3mL
